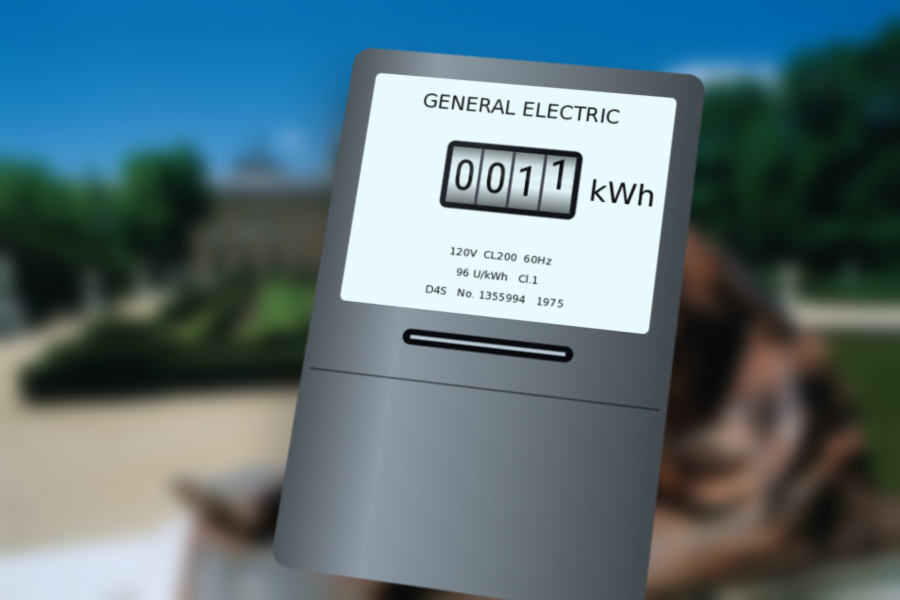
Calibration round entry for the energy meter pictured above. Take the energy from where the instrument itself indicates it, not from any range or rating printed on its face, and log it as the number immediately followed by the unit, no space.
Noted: 11kWh
